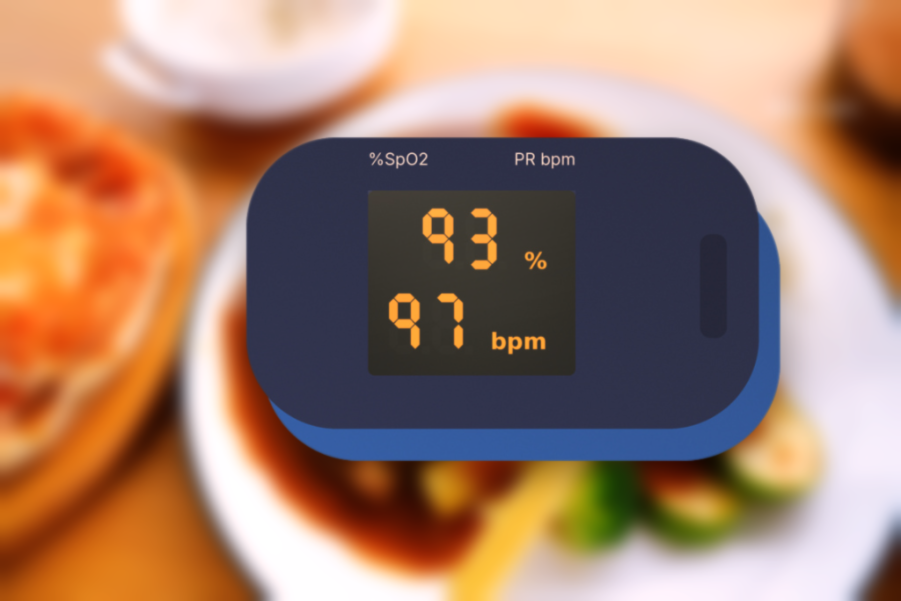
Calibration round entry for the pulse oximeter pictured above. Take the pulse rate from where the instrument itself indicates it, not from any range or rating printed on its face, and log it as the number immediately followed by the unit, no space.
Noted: 97bpm
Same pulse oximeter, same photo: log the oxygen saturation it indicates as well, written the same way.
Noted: 93%
